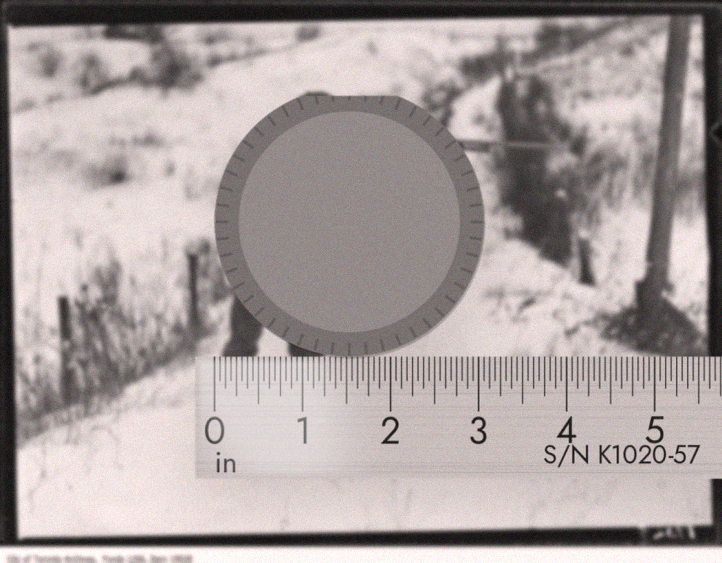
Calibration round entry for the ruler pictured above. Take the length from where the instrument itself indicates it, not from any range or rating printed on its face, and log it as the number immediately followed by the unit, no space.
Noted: 3.0625in
